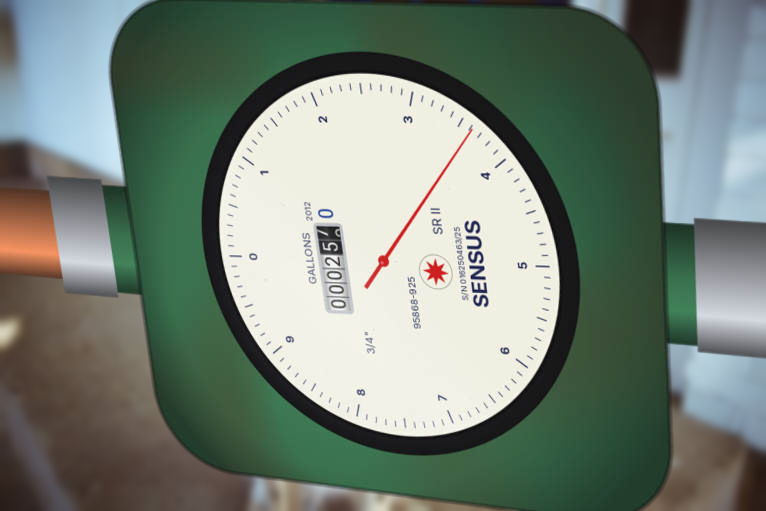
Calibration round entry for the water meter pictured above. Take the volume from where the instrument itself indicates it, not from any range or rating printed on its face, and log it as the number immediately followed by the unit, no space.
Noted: 2573.6gal
